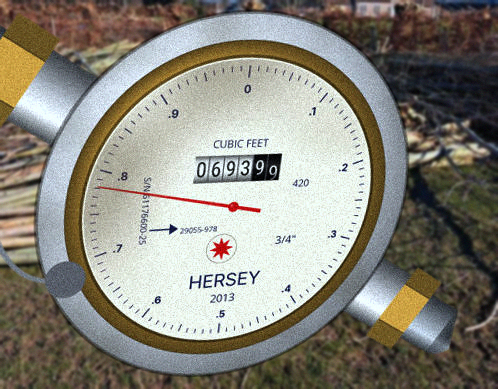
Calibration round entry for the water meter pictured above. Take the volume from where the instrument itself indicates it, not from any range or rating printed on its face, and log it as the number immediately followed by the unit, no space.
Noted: 69398.78ft³
